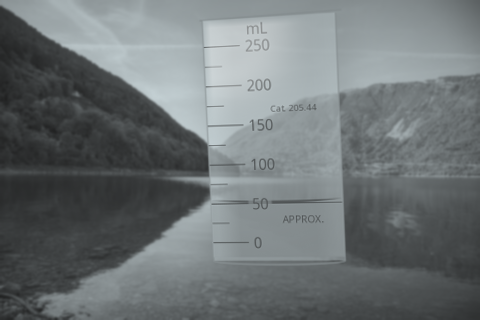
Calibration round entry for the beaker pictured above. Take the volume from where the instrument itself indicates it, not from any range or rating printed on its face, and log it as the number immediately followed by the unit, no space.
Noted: 50mL
